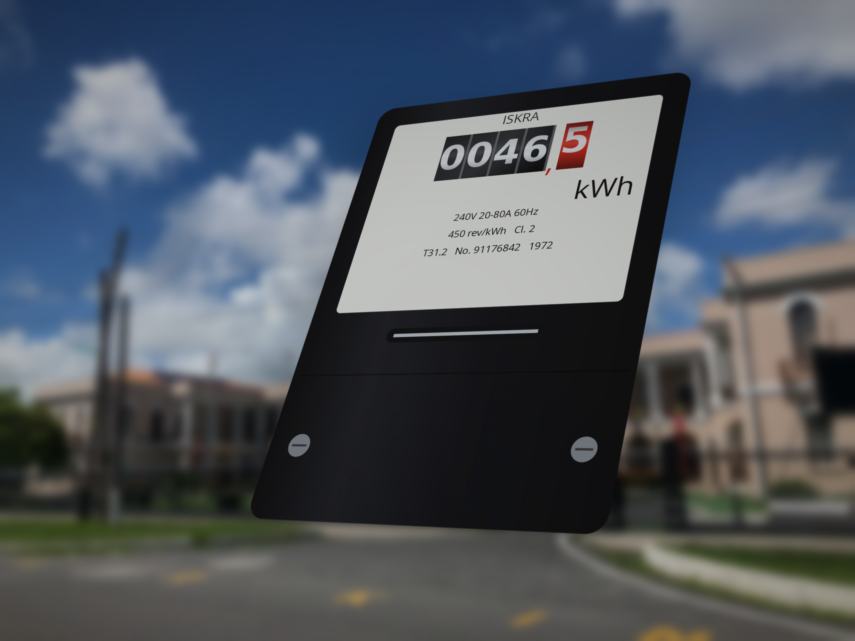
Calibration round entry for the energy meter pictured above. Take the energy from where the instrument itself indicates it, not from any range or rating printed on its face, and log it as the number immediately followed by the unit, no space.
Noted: 46.5kWh
